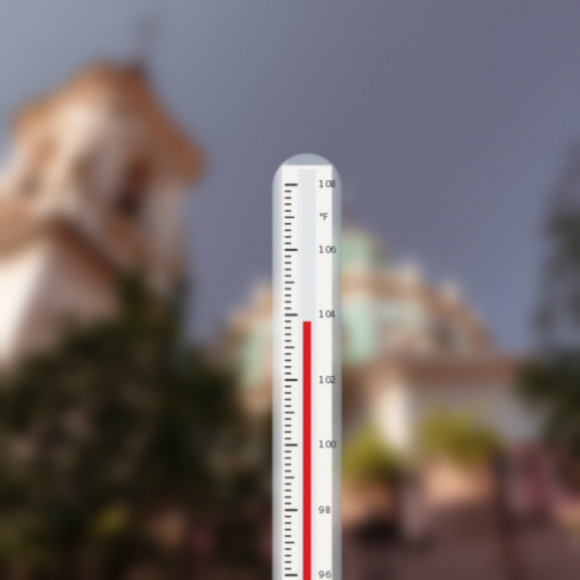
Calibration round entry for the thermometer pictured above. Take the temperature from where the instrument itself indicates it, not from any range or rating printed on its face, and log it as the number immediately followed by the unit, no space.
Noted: 103.8°F
